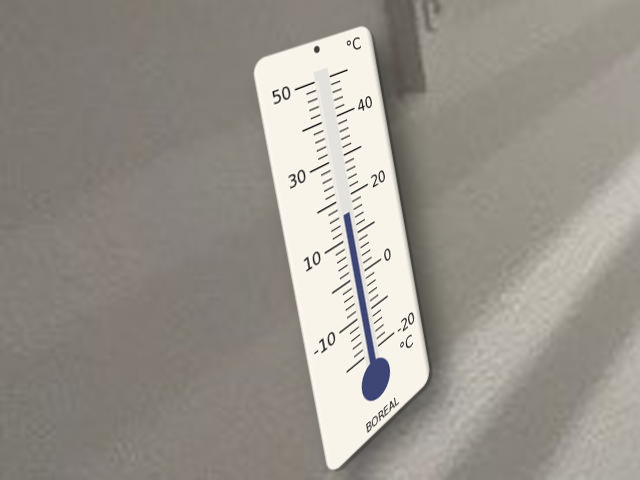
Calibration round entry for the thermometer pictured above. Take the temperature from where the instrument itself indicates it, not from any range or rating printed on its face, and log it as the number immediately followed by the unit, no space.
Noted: 16°C
